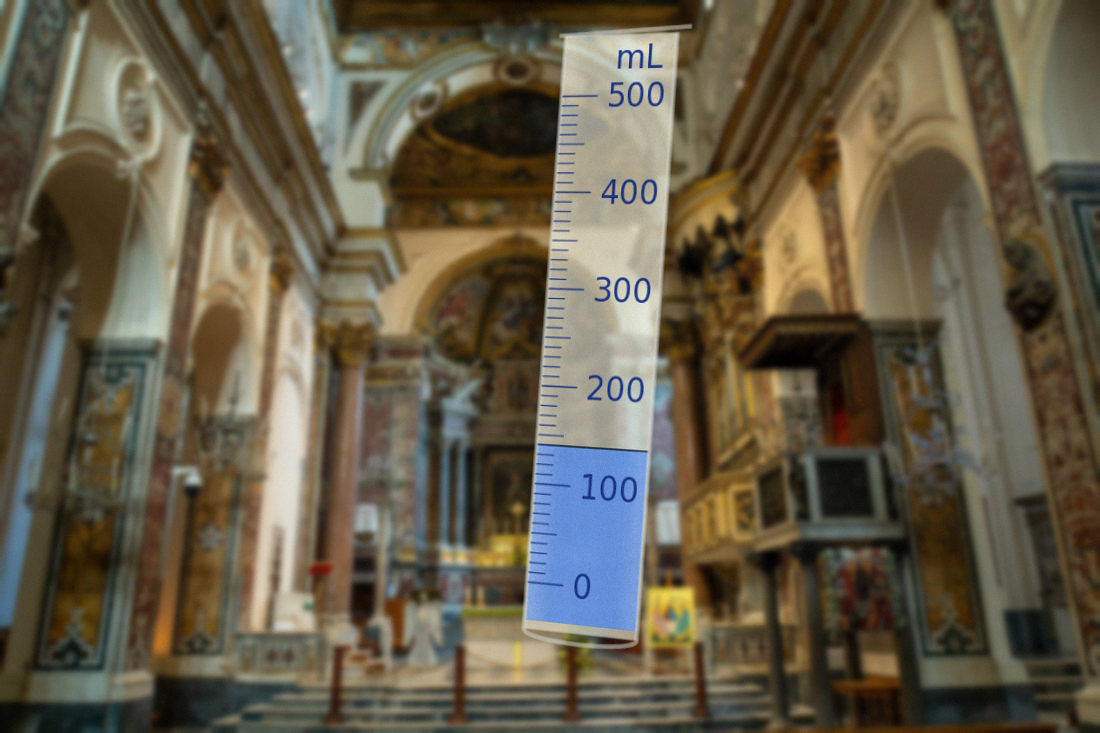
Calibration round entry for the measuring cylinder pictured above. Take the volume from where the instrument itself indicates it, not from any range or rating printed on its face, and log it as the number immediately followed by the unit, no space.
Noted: 140mL
